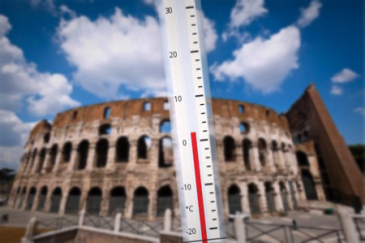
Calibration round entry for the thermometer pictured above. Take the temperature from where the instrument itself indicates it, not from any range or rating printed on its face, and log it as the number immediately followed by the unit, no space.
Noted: 2°C
